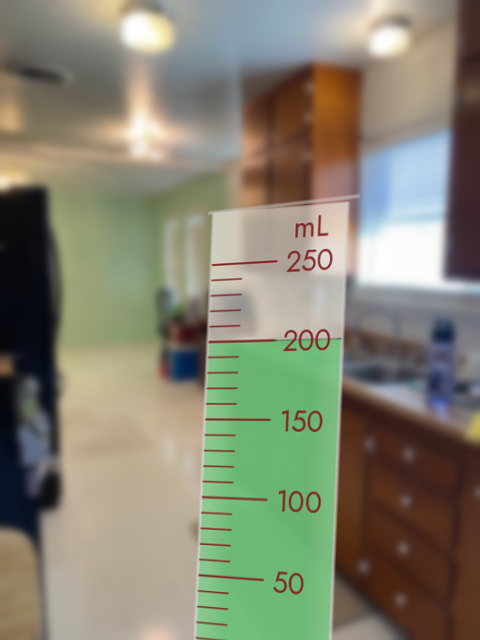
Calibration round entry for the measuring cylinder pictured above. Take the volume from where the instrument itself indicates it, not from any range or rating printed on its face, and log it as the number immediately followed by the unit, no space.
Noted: 200mL
